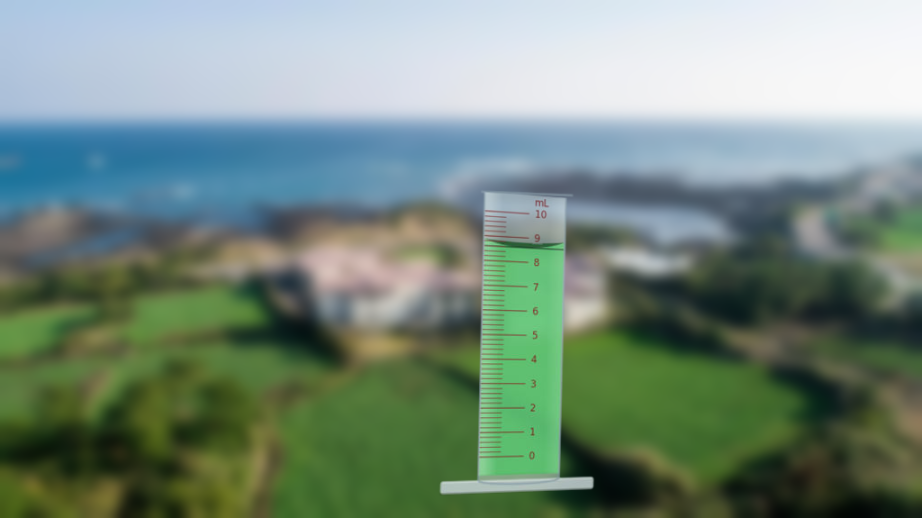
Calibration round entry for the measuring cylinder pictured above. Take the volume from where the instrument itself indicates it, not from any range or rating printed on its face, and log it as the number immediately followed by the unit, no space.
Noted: 8.6mL
